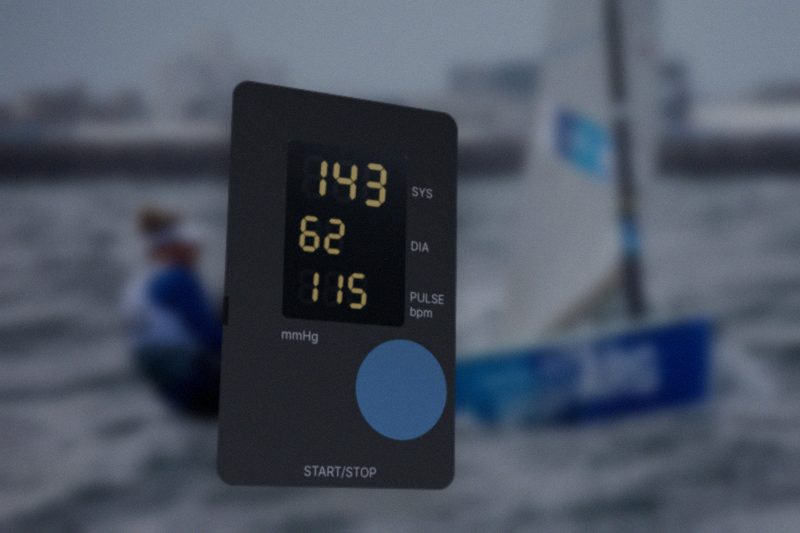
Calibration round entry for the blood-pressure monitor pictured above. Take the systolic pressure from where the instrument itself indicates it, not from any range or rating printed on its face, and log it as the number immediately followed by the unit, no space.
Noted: 143mmHg
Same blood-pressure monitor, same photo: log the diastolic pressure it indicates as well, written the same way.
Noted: 62mmHg
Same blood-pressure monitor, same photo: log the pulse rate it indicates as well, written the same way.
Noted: 115bpm
